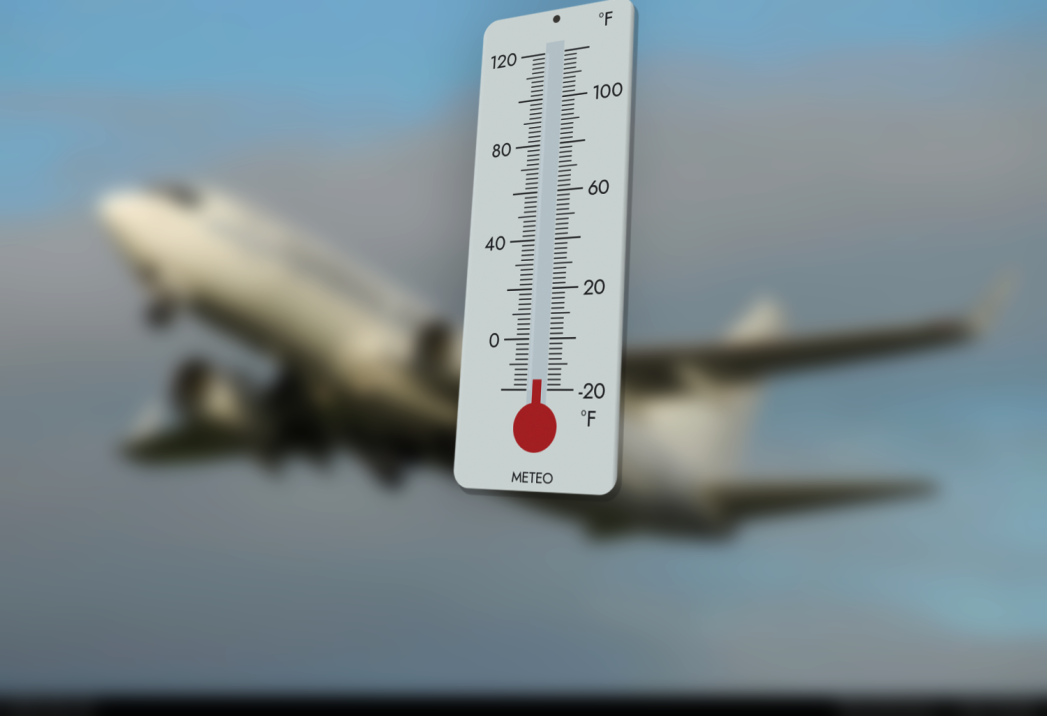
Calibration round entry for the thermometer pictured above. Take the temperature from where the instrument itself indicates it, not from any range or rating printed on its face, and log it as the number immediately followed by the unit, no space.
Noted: -16°F
